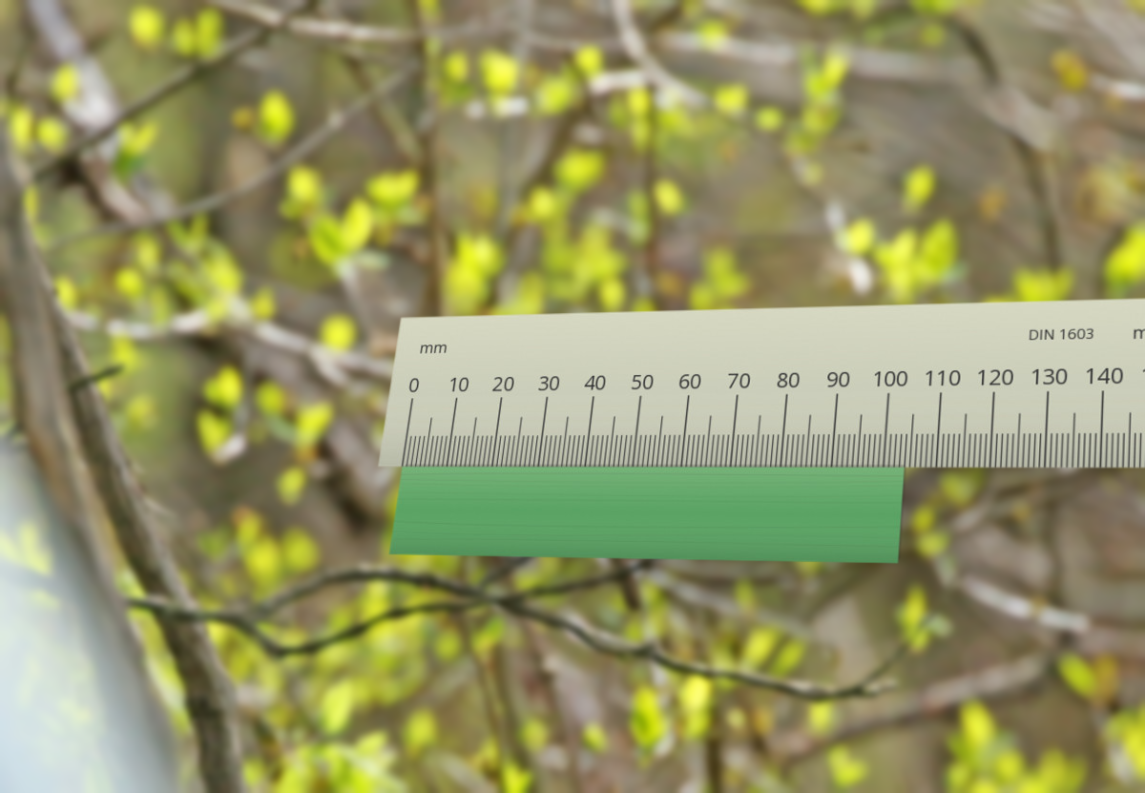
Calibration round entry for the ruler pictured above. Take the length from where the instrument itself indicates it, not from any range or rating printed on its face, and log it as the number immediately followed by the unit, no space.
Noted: 104mm
